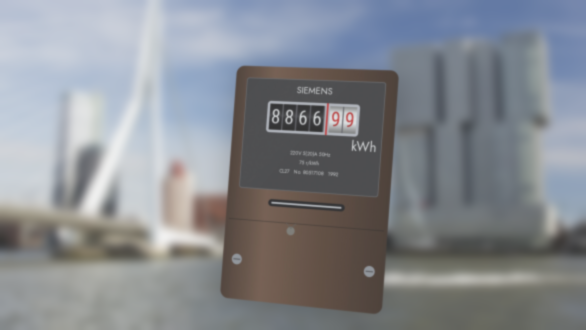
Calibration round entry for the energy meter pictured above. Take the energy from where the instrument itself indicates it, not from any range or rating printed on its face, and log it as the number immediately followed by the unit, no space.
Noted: 8866.99kWh
